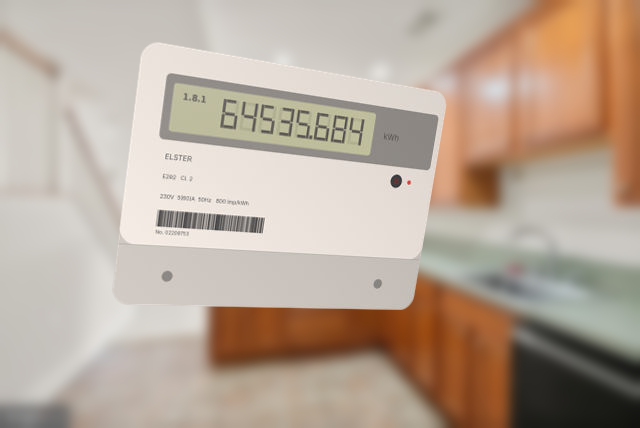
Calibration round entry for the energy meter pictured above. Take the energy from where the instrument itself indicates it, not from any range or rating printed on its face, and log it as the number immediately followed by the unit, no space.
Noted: 64535.684kWh
